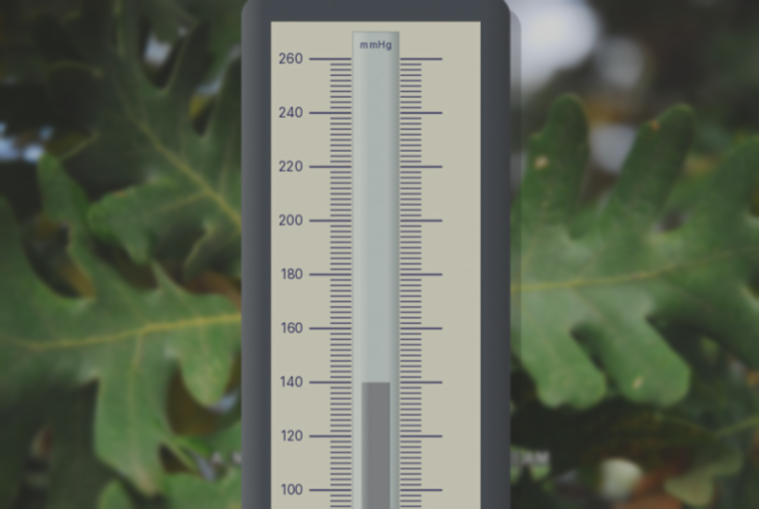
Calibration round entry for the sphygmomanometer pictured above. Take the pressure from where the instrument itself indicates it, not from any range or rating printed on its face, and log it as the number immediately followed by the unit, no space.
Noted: 140mmHg
